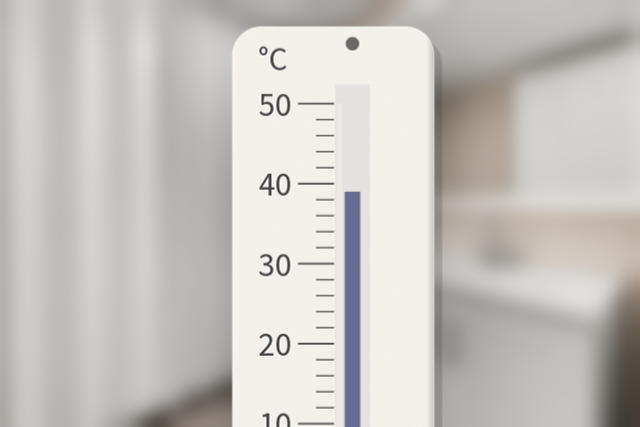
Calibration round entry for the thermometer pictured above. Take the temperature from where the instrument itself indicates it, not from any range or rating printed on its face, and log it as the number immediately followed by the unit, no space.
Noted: 39°C
